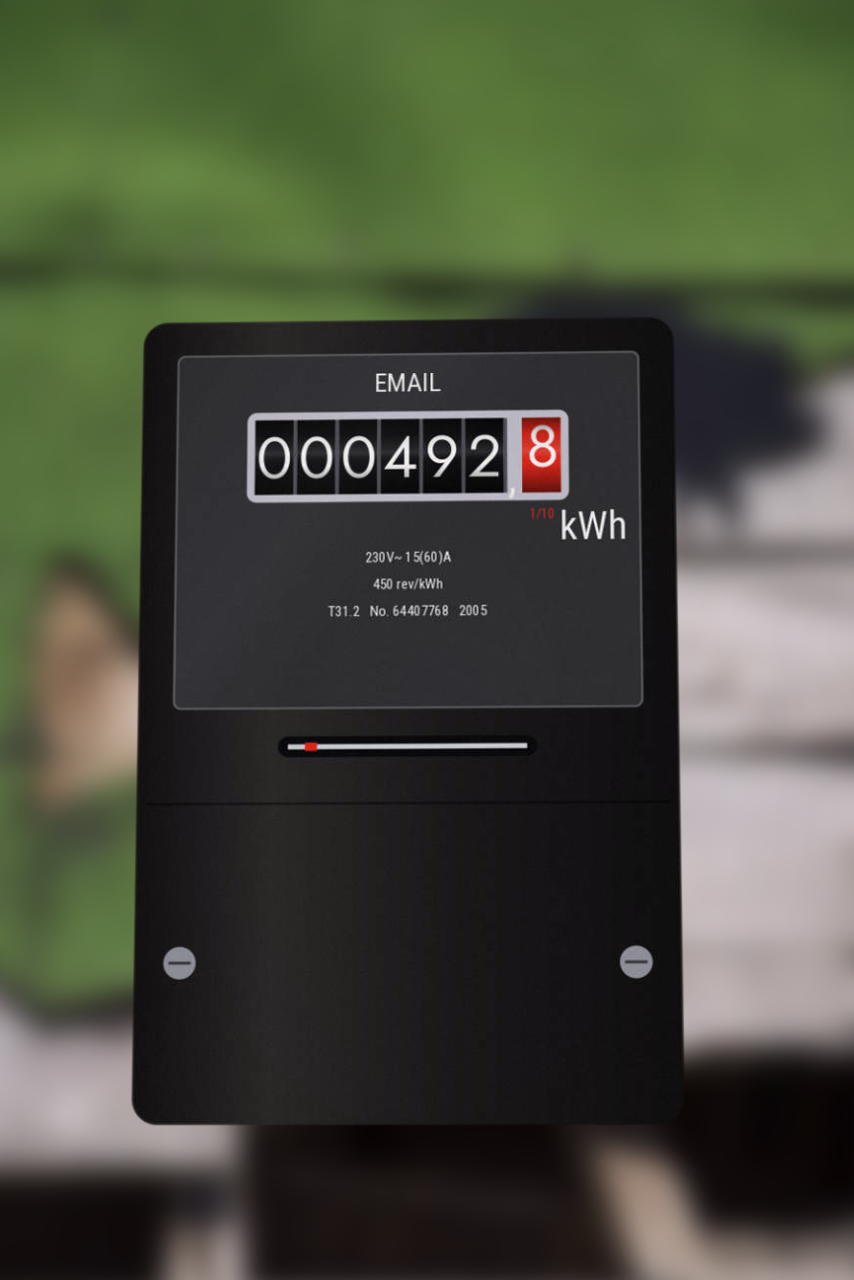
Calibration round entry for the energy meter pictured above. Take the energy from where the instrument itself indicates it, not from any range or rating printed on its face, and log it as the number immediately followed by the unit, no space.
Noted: 492.8kWh
